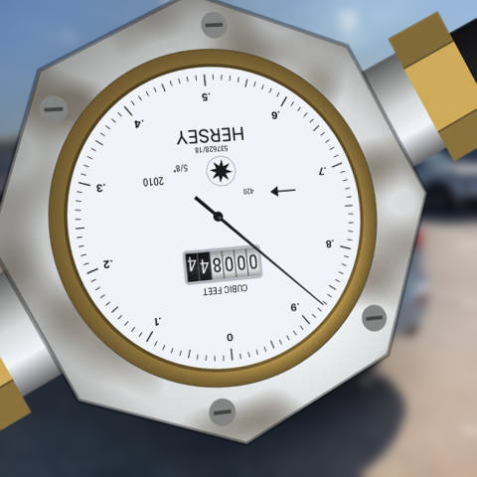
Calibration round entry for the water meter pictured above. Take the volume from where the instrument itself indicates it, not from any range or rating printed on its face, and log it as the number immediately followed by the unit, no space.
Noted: 843.87ft³
